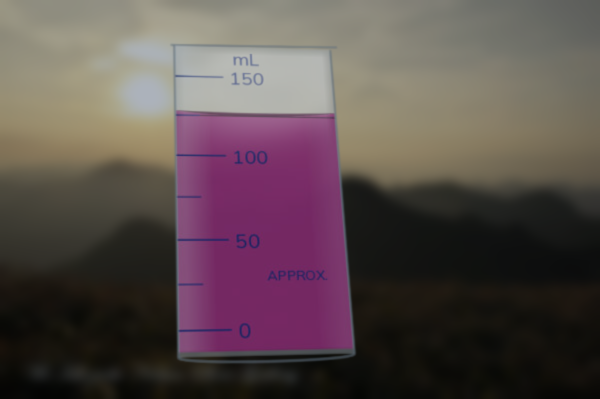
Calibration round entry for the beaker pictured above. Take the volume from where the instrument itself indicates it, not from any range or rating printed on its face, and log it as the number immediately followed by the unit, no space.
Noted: 125mL
